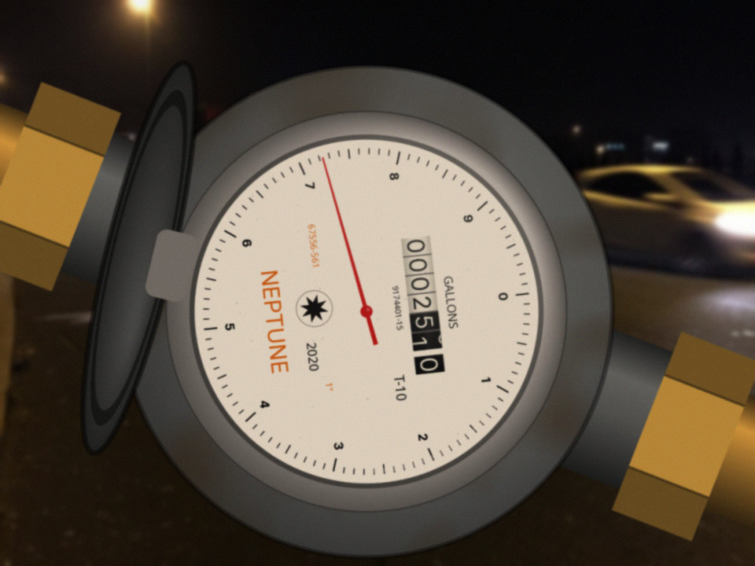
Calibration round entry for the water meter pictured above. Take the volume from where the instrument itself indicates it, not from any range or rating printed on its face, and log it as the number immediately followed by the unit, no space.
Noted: 2507.2gal
